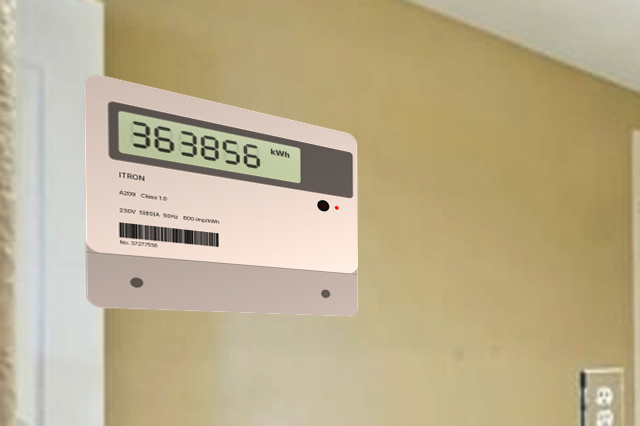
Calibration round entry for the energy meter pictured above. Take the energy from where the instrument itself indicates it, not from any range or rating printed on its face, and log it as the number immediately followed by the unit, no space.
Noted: 363856kWh
